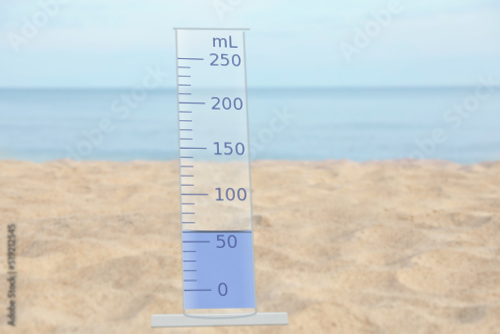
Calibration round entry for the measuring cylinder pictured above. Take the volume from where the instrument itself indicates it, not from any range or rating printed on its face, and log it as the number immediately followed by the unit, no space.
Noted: 60mL
